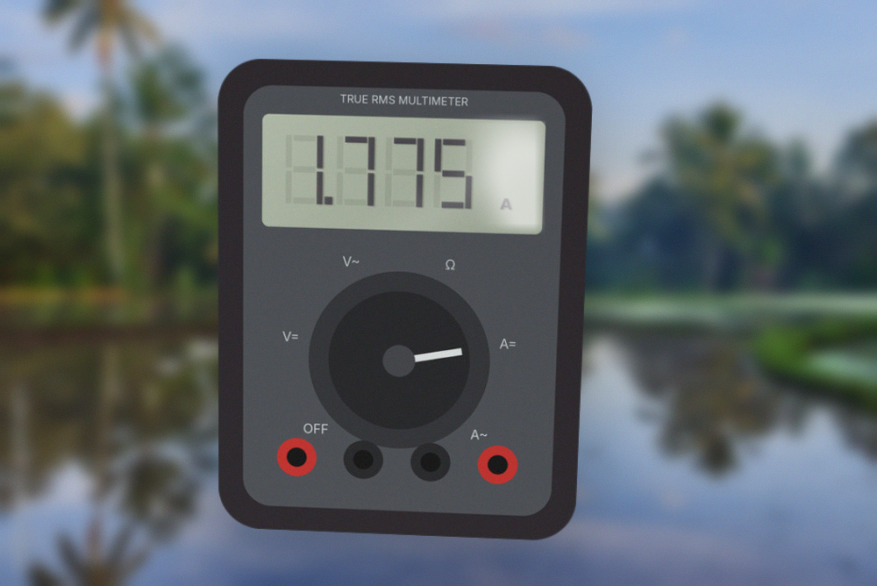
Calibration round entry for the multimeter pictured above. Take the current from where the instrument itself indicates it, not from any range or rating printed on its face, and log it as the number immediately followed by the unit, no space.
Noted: 1.775A
